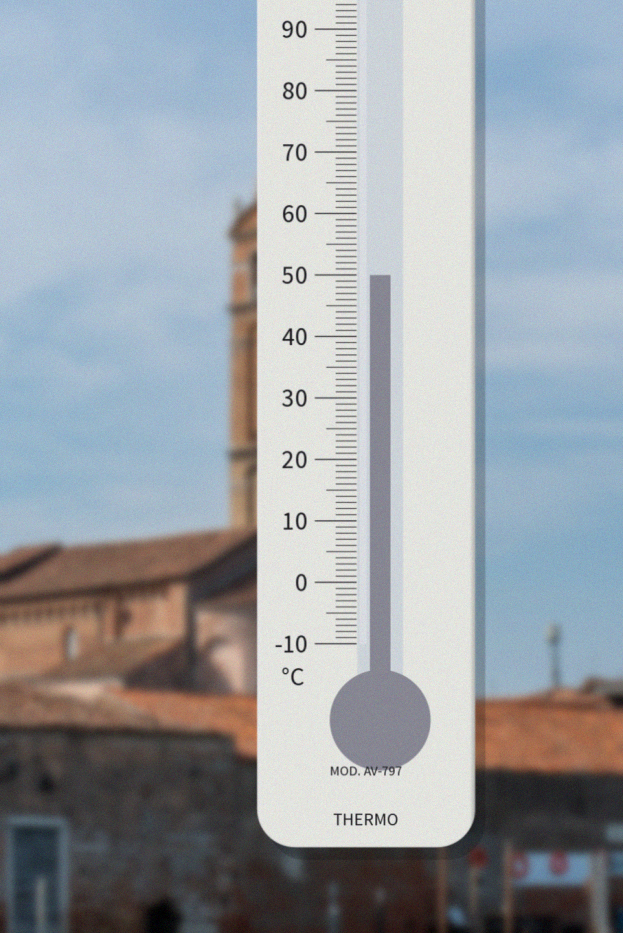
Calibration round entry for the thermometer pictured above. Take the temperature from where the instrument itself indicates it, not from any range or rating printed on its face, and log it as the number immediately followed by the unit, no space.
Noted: 50°C
